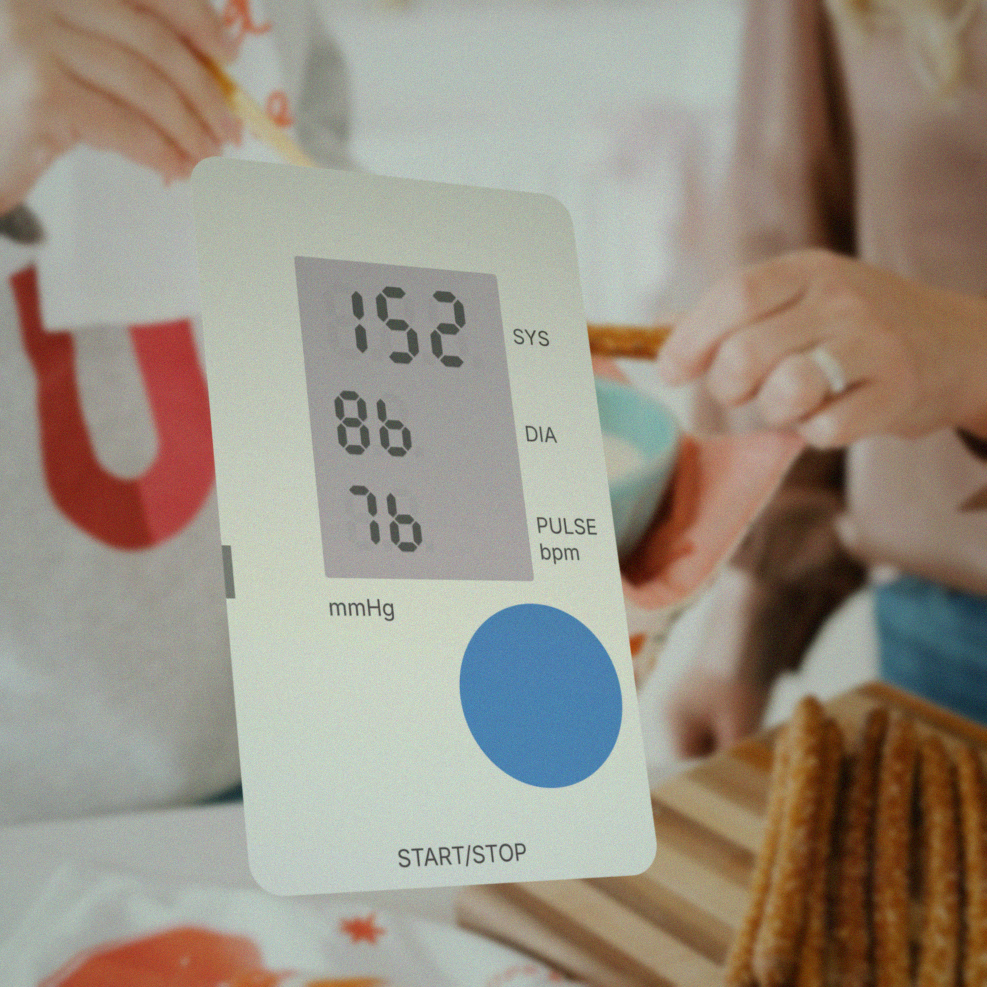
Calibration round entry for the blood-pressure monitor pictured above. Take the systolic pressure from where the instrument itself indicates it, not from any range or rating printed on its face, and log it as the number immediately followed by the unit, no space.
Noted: 152mmHg
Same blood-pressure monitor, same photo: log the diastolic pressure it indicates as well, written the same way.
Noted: 86mmHg
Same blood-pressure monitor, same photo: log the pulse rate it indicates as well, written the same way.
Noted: 76bpm
